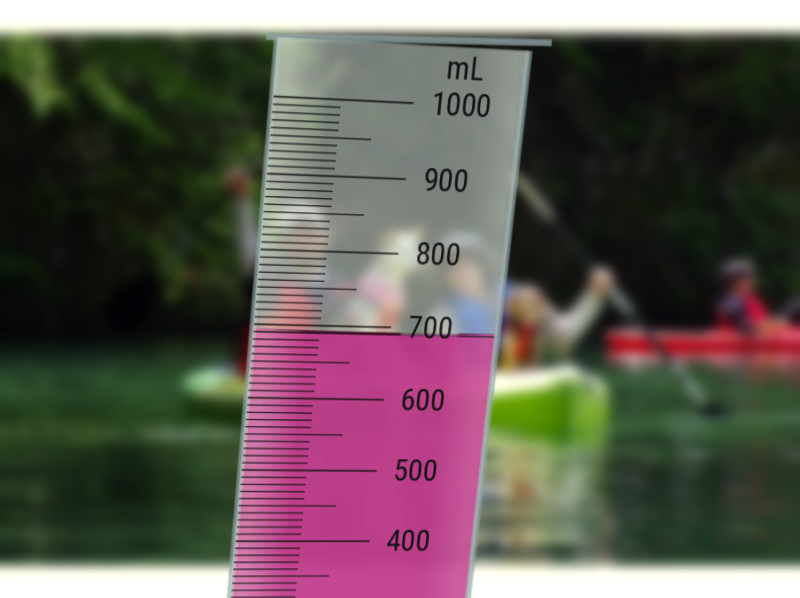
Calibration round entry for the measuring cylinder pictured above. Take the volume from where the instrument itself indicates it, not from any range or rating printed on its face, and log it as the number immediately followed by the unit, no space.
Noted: 690mL
